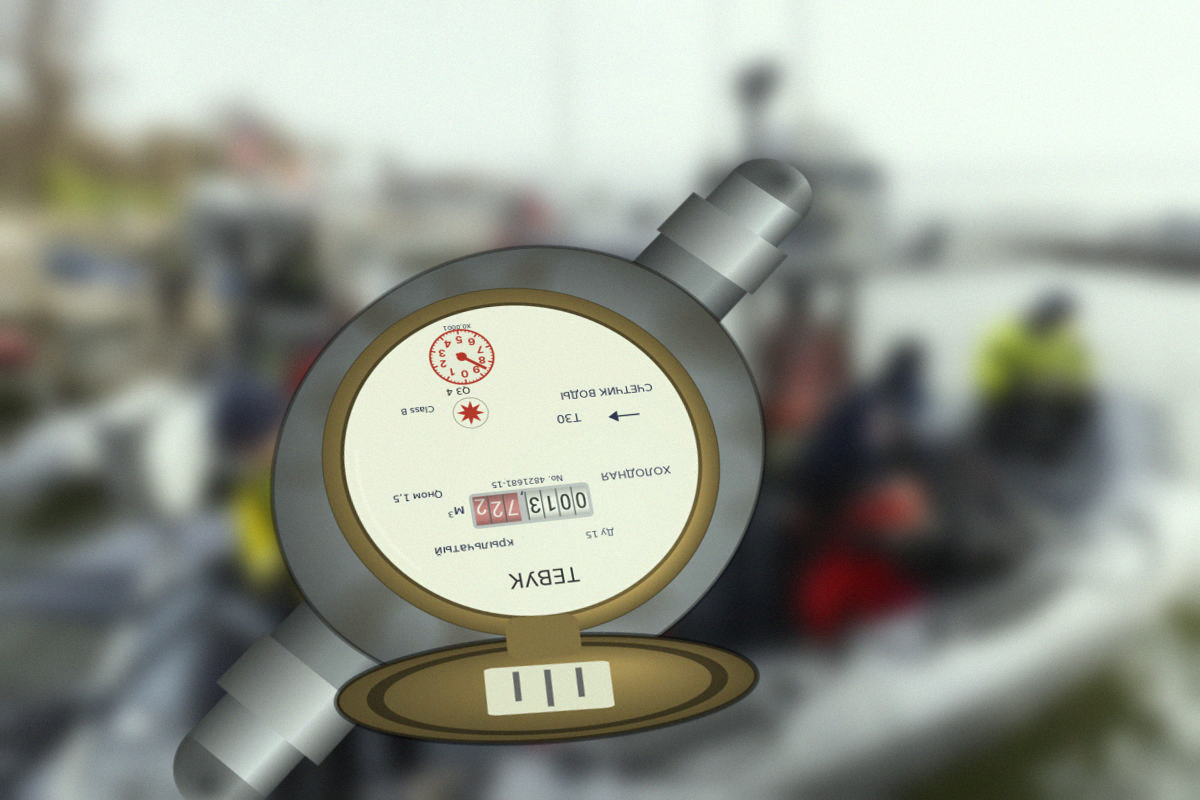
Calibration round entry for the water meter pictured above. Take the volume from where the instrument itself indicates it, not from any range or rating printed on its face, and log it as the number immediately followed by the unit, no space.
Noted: 13.7218m³
